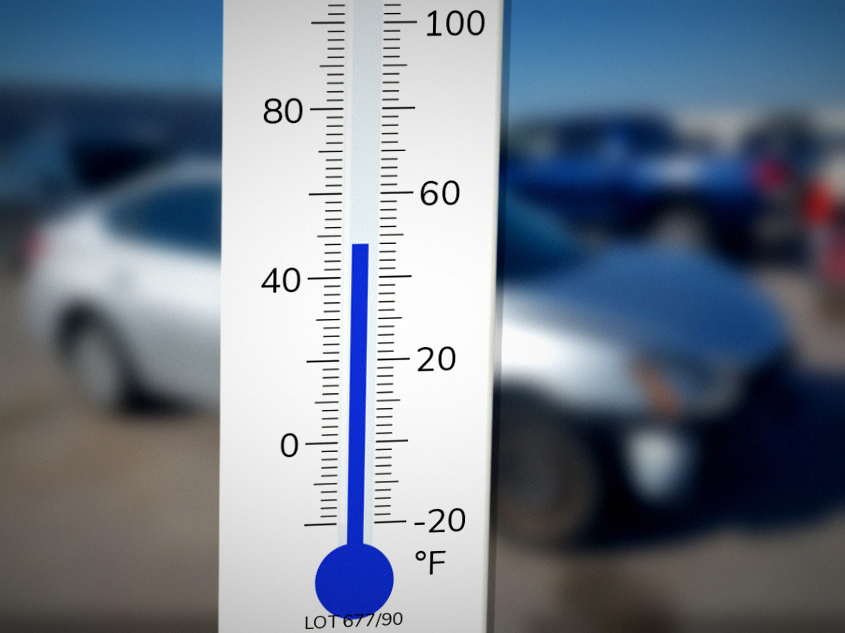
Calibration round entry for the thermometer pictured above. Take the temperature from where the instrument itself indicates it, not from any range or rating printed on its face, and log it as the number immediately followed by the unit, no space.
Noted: 48°F
